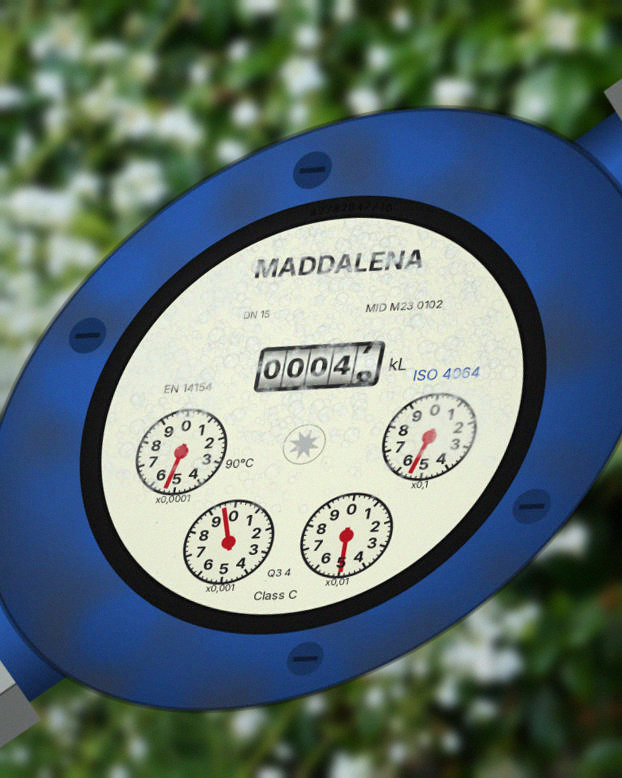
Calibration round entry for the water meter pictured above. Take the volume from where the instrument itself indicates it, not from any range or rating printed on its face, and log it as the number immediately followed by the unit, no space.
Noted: 47.5495kL
